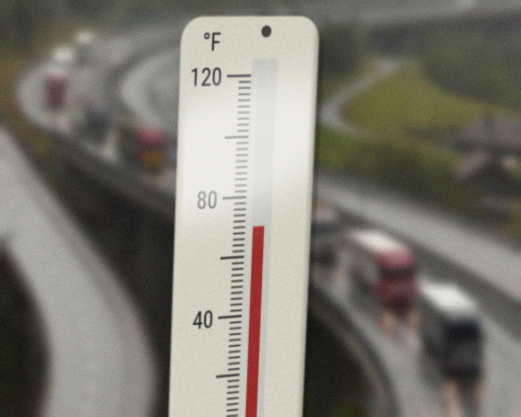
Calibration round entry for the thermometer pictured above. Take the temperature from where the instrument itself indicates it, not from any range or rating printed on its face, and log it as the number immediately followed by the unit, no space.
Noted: 70°F
